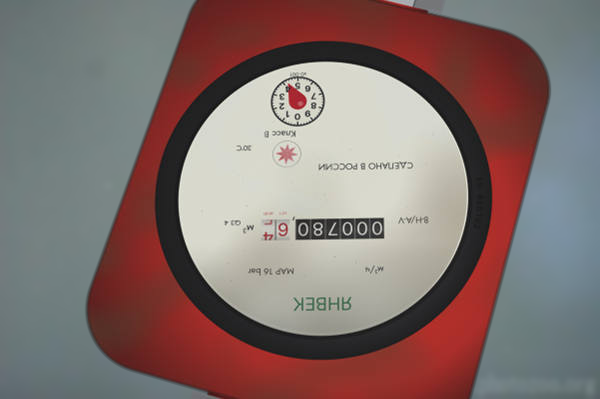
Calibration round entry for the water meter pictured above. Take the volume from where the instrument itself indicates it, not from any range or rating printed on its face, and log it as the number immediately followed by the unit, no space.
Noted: 780.644m³
